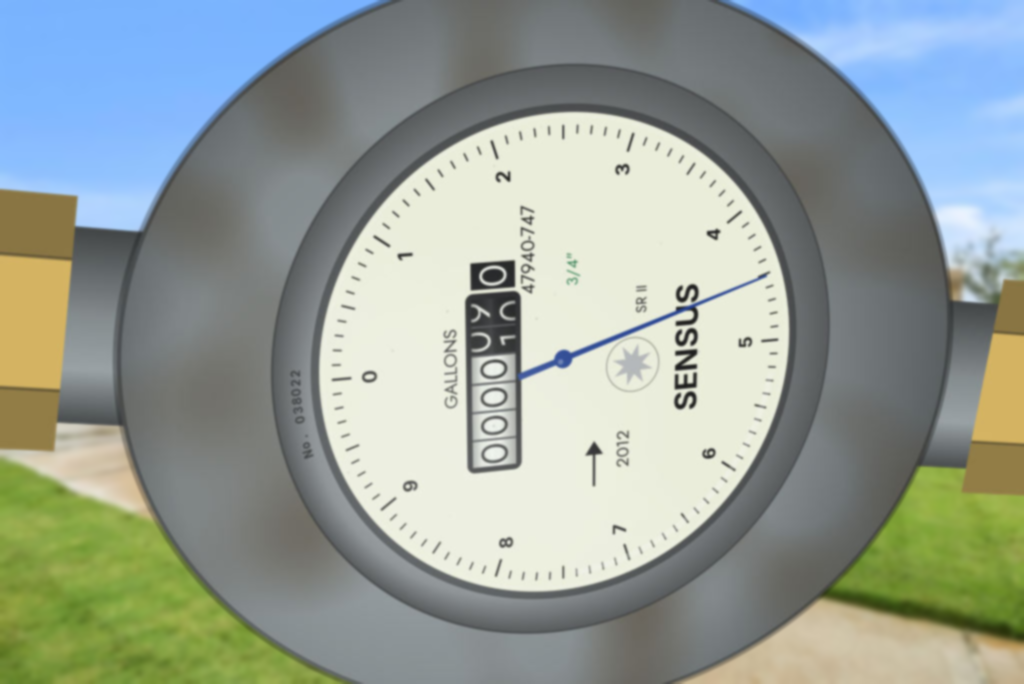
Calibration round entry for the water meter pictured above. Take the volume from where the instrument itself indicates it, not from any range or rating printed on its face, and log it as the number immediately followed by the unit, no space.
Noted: 94.5gal
